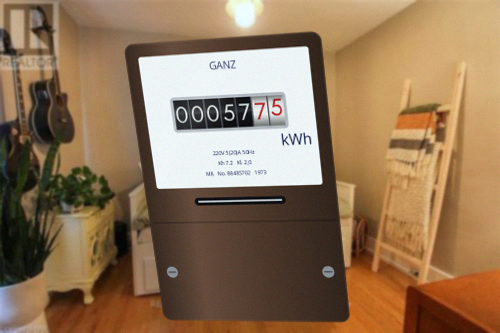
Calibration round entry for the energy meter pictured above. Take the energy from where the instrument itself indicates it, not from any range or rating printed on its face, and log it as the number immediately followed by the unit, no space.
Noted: 57.75kWh
